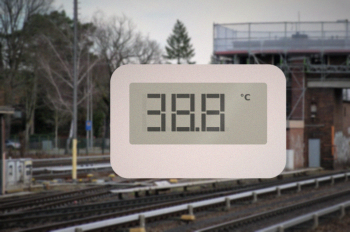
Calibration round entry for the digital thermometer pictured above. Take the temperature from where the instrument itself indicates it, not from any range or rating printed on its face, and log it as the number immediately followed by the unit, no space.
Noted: 38.8°C
